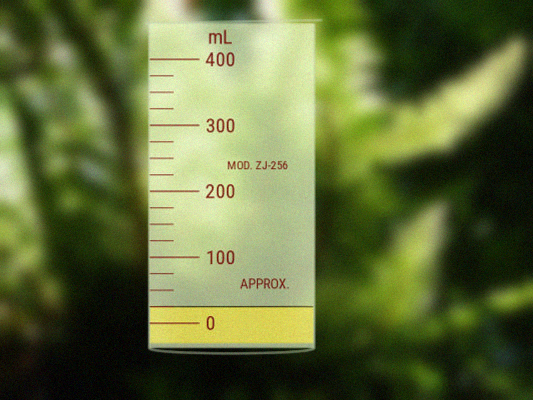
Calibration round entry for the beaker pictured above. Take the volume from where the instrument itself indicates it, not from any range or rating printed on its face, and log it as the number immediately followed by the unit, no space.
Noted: 25mL
